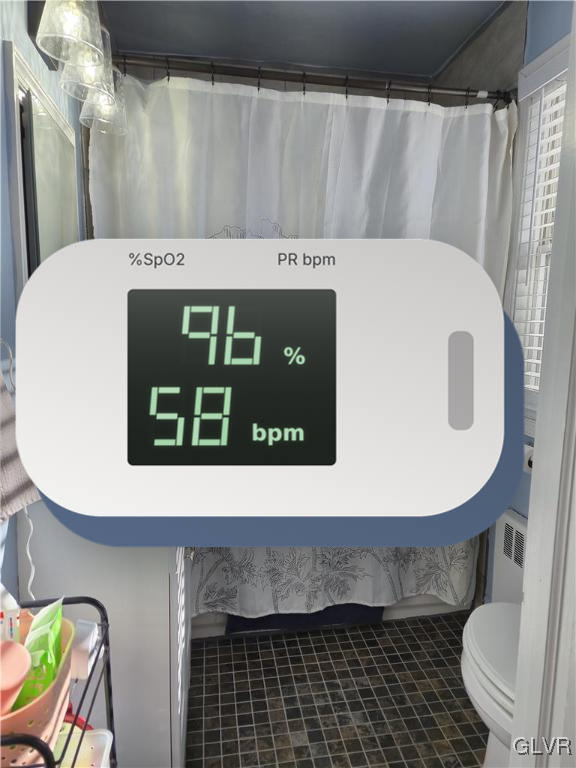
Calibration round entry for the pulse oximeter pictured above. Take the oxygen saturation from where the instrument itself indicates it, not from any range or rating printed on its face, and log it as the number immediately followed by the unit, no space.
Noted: 96%
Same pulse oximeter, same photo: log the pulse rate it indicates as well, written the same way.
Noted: 58bpm
